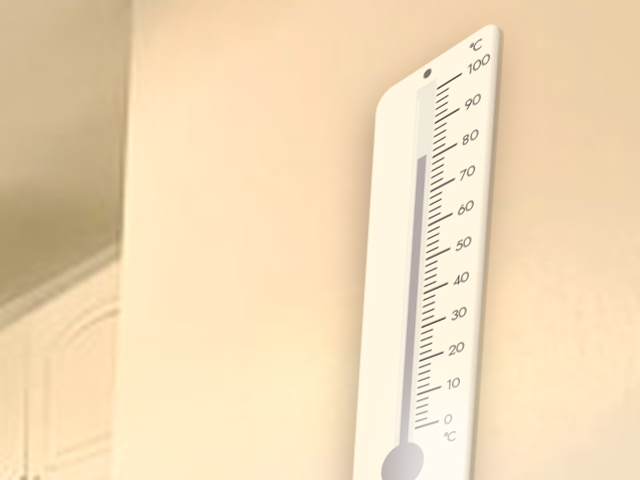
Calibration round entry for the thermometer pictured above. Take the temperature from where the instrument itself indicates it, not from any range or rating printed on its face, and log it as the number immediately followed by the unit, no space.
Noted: 82°C
